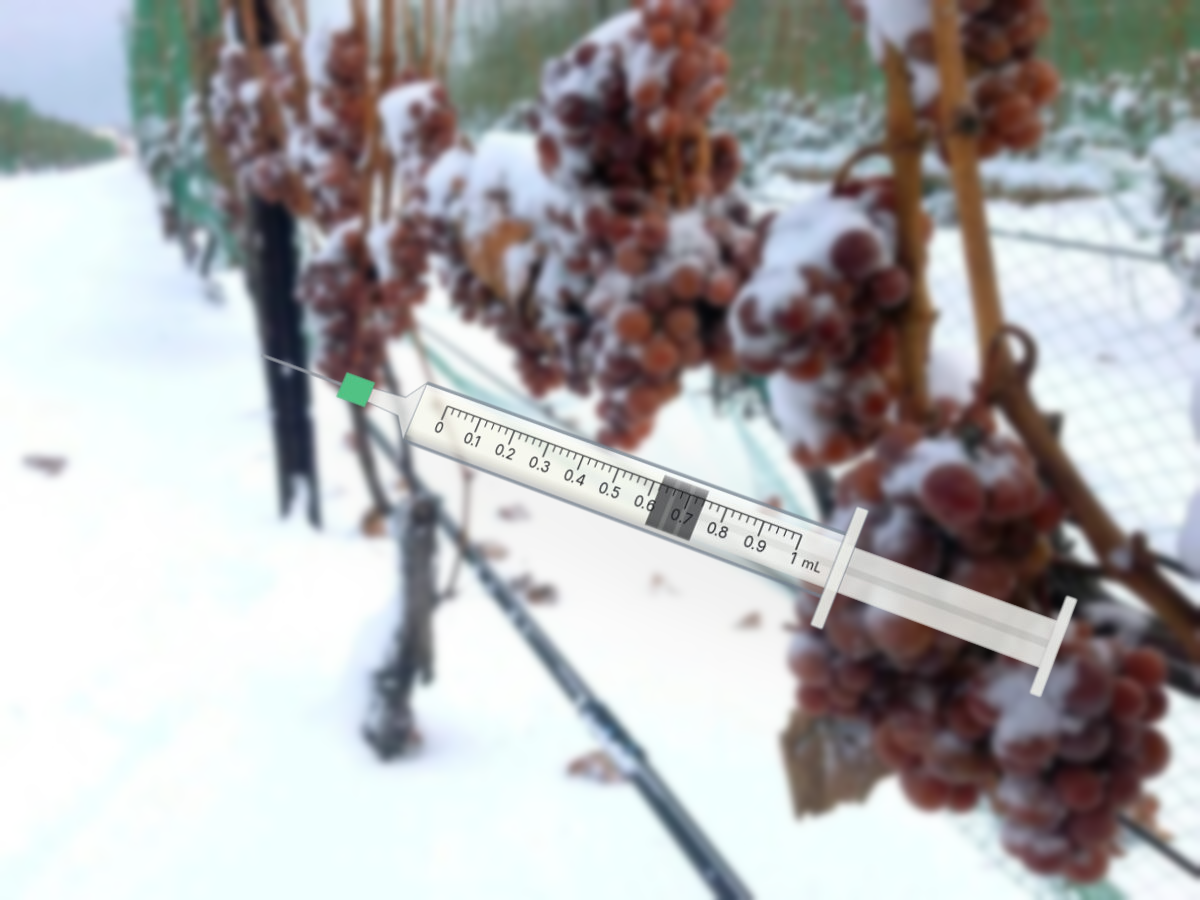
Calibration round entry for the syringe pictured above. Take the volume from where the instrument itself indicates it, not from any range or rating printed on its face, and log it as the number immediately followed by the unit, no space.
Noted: 0.62mL
